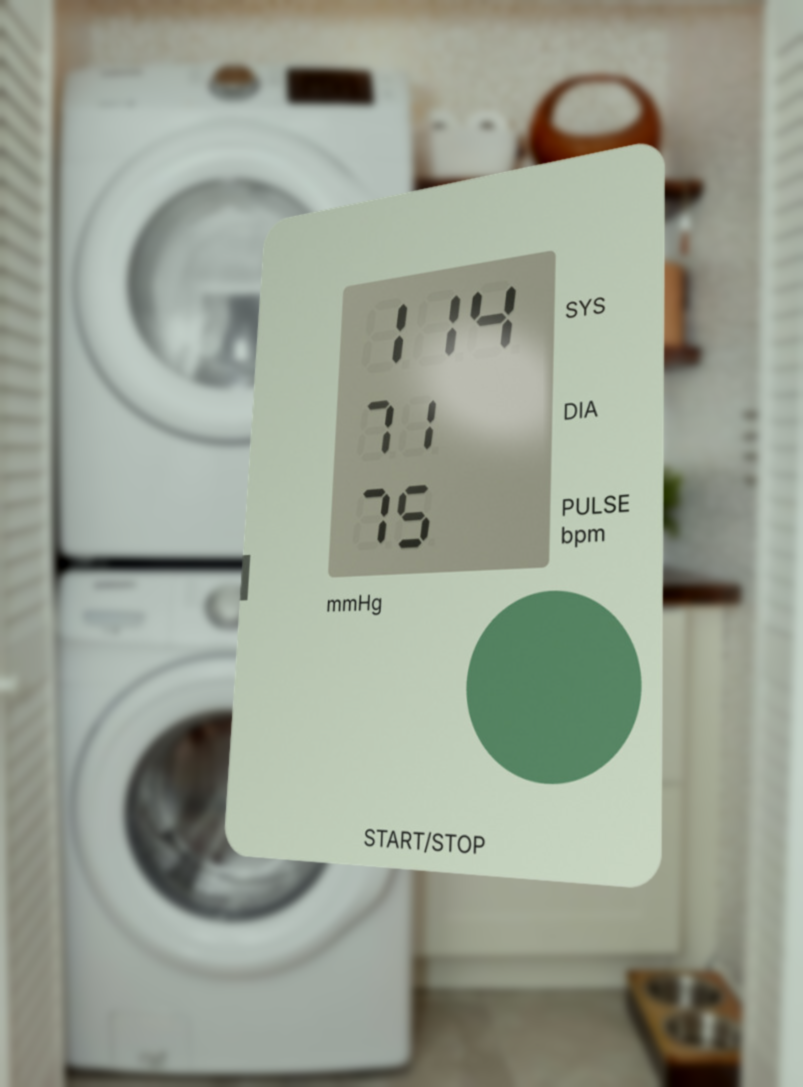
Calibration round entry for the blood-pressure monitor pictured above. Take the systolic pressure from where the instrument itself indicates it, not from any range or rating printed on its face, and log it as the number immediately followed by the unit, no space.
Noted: 114mmHg
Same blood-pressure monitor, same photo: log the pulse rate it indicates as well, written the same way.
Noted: 75bpm
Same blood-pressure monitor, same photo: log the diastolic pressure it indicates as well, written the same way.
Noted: 71mmHg
